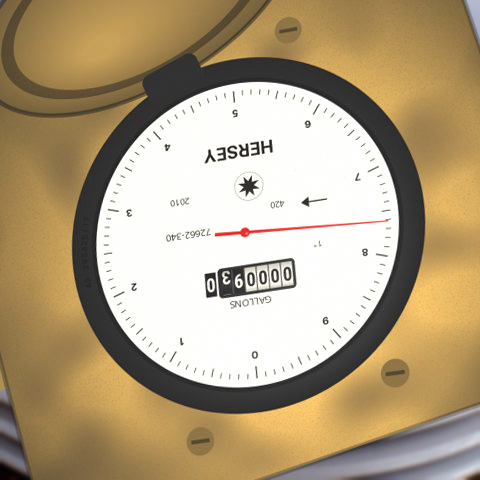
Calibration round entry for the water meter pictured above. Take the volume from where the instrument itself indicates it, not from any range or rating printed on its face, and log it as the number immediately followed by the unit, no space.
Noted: 927.6gal
